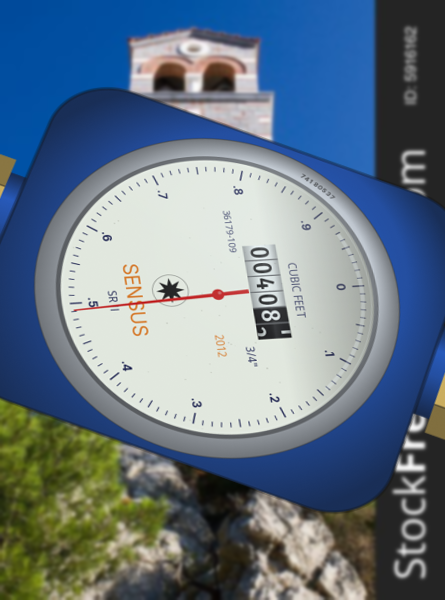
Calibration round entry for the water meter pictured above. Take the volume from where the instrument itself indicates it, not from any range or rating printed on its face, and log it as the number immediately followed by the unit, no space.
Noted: 4081.49ft³
